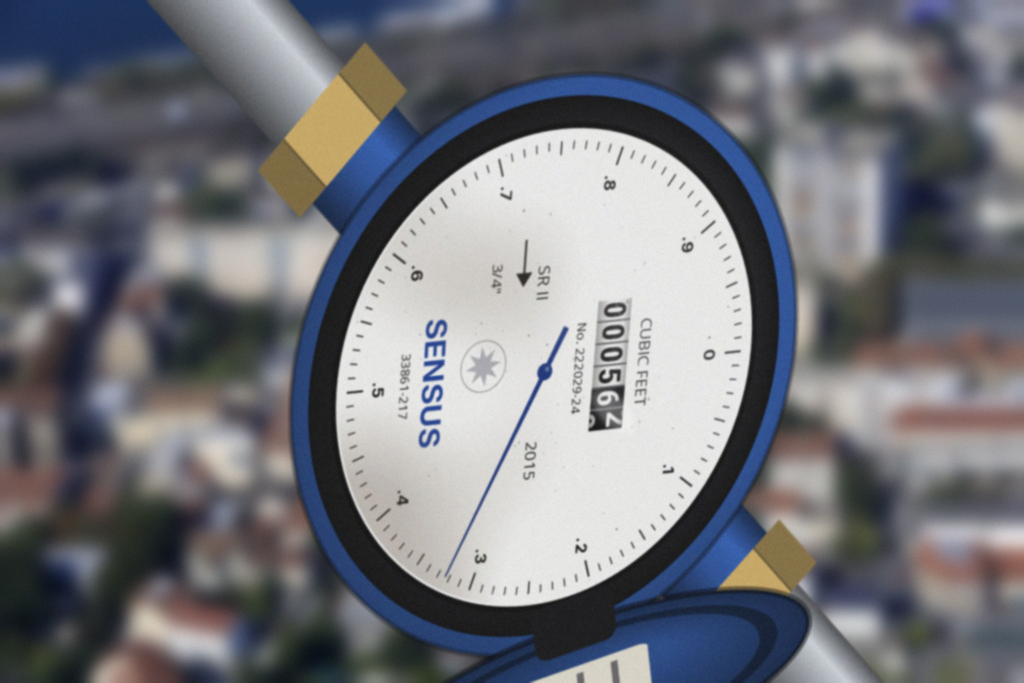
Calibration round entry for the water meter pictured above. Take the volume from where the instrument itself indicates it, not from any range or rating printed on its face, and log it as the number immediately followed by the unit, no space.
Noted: 562.32ft³
